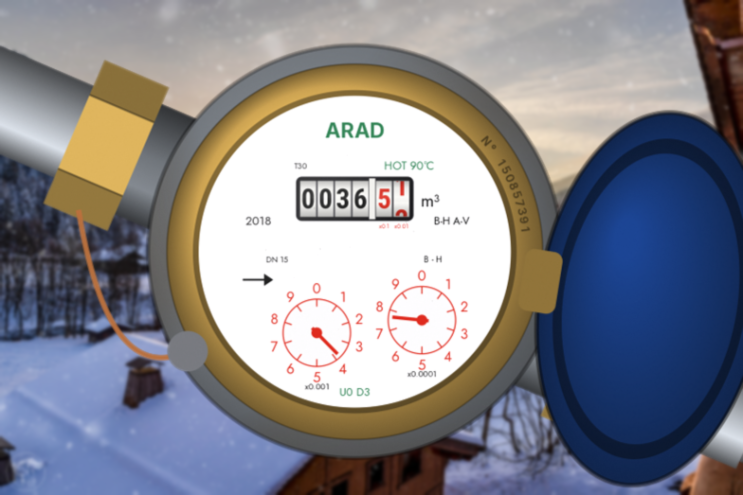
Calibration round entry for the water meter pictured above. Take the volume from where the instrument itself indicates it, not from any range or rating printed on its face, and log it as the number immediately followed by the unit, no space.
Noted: 36.5137m³
